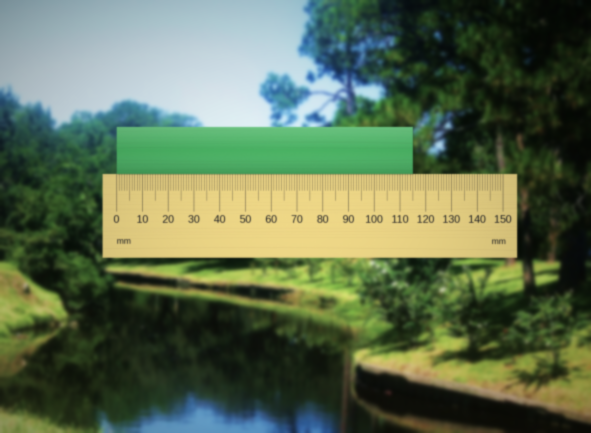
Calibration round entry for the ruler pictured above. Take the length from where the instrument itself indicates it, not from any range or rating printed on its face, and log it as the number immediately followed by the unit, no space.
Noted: 115mm
